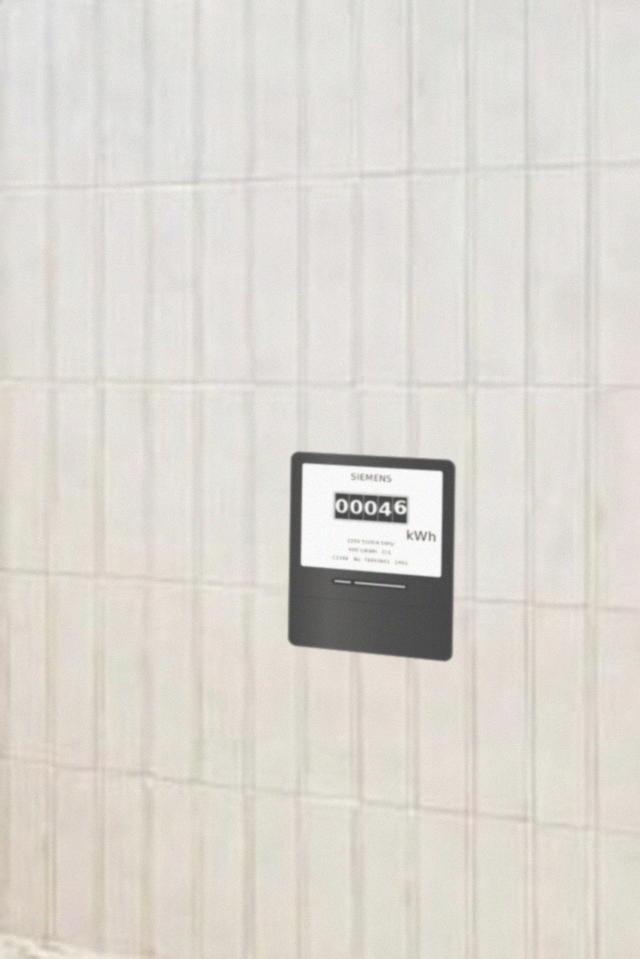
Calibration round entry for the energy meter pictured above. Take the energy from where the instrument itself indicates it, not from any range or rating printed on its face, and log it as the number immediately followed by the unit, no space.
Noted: 46kWh
